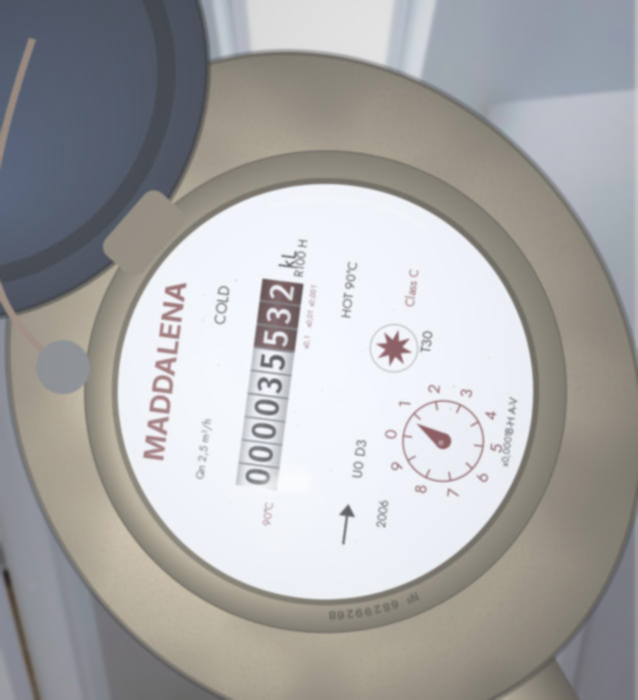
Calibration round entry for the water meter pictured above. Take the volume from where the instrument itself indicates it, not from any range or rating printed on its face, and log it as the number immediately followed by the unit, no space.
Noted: 35.5320kL
